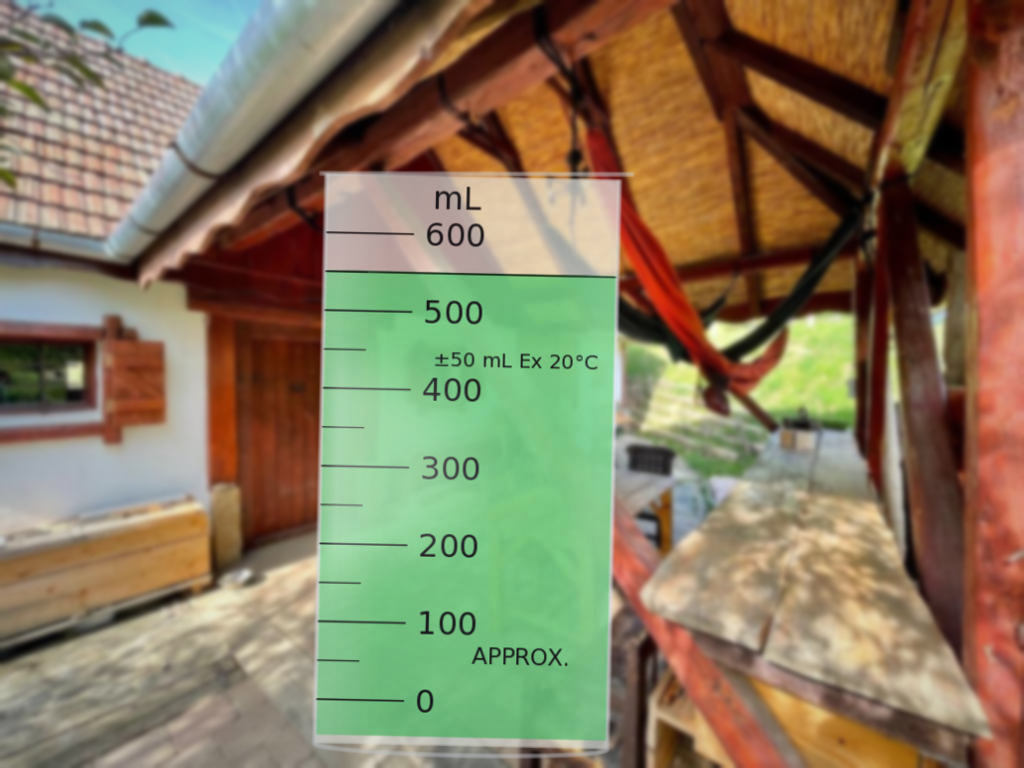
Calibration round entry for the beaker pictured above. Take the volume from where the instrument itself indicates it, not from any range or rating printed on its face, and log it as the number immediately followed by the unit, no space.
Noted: 550mL
